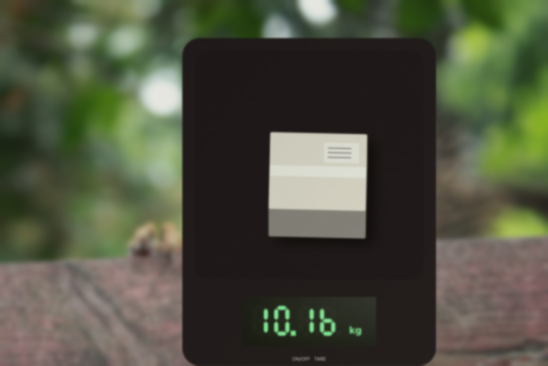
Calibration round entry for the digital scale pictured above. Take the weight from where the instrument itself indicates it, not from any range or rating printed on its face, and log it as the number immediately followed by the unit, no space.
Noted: 10.16kg
